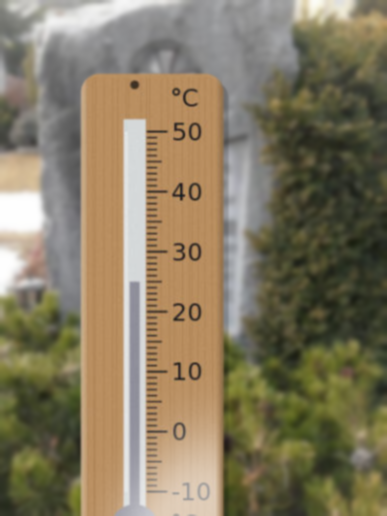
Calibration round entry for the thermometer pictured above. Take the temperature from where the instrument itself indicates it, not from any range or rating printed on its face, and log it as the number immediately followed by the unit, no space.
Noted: 25°C
